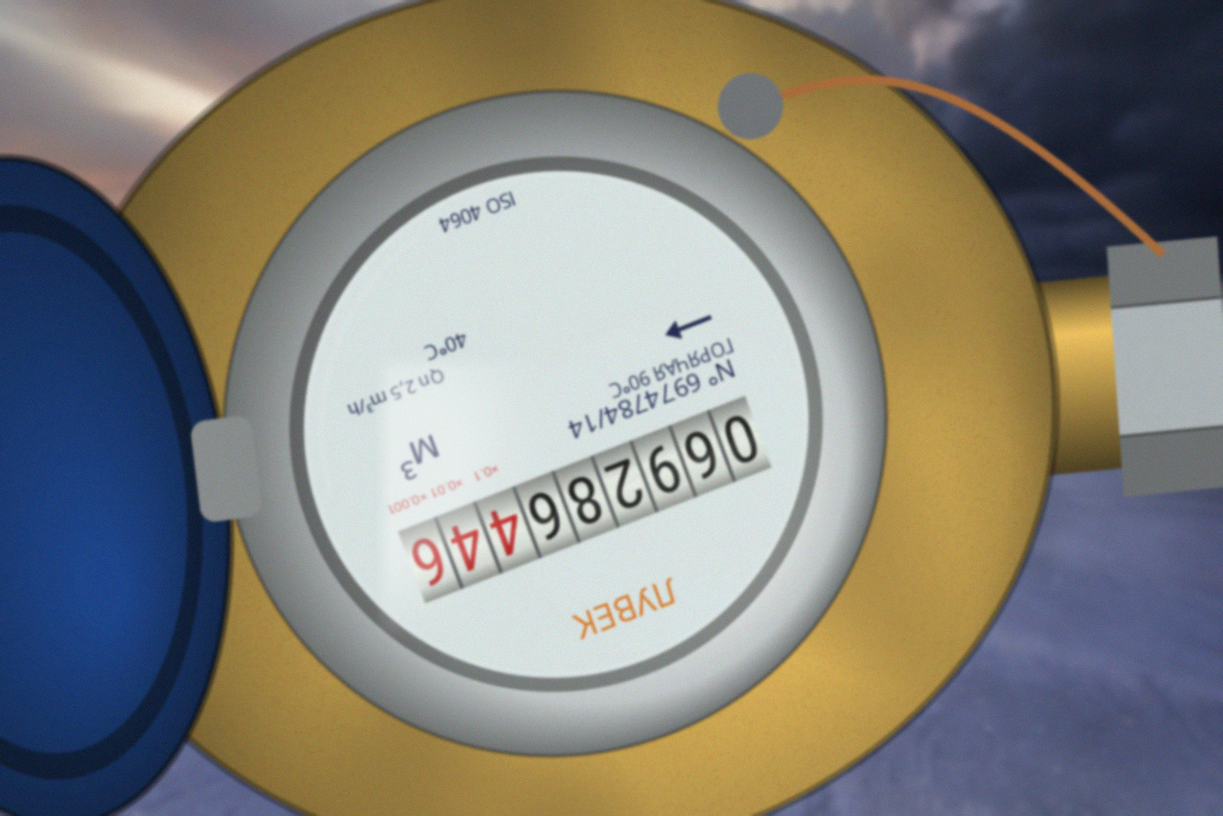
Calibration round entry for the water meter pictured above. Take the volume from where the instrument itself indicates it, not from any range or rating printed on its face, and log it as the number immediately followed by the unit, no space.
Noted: 69286.446m³
